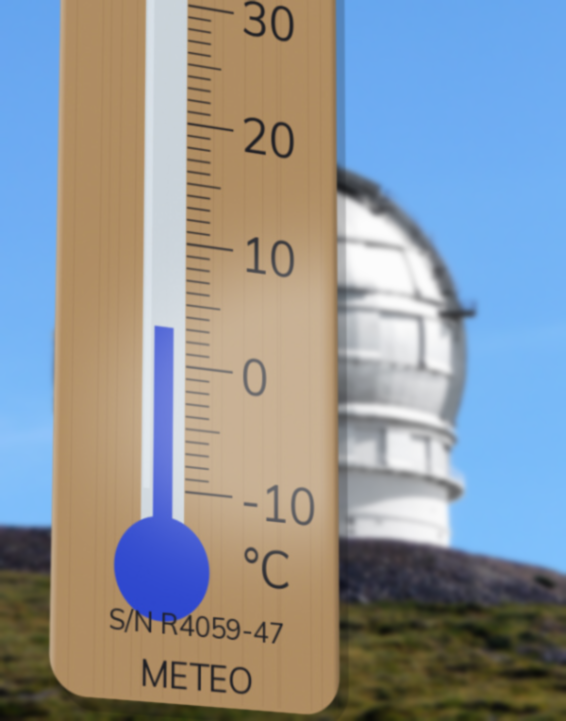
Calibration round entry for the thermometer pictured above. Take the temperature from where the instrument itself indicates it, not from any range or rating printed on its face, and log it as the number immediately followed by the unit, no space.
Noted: 3°C
